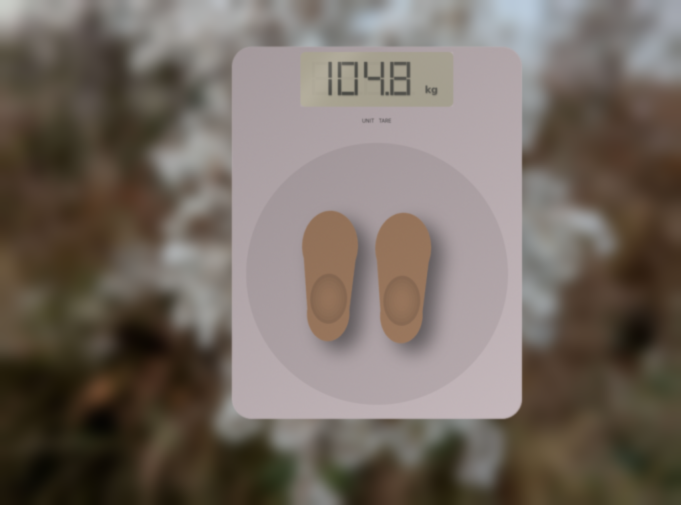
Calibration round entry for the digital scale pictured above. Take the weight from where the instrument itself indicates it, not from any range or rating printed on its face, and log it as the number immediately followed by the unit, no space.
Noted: 104.8kg
